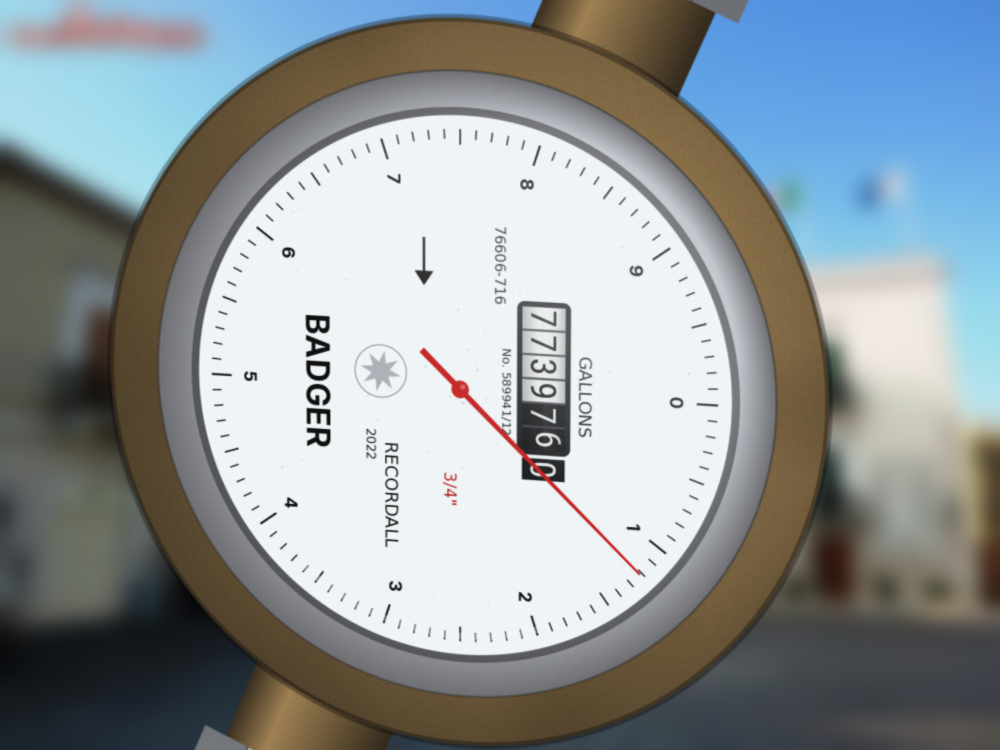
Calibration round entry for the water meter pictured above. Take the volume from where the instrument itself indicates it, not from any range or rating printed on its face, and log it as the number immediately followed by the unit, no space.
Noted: 7739761.2gal
